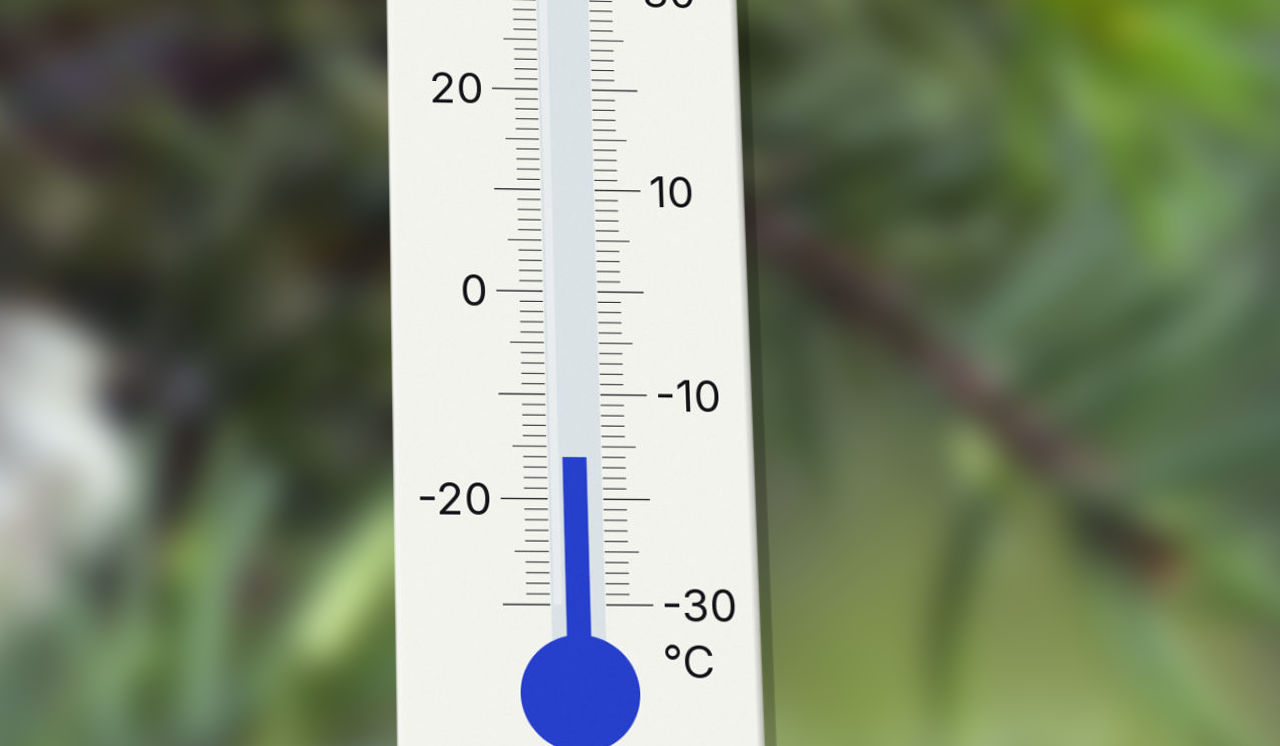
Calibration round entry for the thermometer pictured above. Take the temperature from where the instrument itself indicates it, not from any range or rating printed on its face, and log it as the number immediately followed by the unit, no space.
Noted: -16°C
